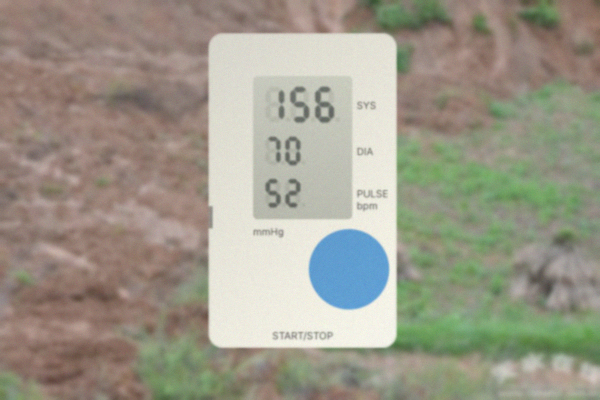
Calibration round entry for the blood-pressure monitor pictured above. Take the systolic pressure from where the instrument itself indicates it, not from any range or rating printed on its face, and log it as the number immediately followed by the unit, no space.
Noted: 156mmHg
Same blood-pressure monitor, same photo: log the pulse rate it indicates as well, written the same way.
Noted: 52bpm
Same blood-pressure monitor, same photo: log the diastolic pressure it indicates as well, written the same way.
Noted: 70mmHg
